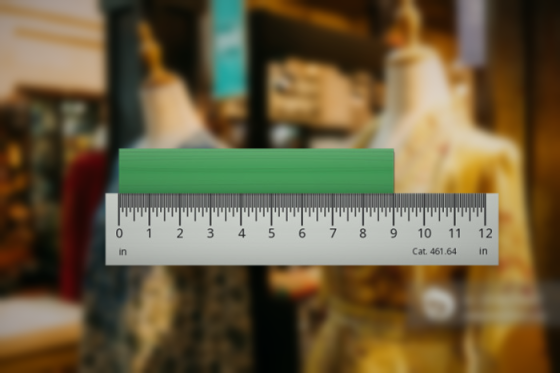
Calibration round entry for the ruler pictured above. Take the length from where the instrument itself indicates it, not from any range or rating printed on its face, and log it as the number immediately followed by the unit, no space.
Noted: 9in
